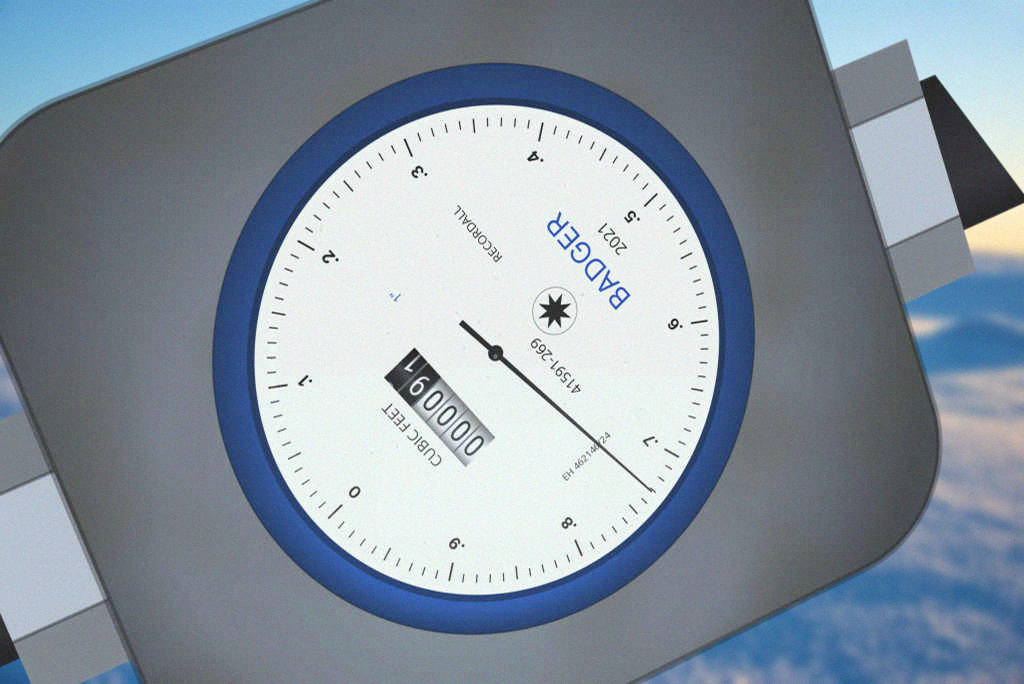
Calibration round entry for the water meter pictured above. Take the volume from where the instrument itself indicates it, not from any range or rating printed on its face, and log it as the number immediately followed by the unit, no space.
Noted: 90.73ft³
